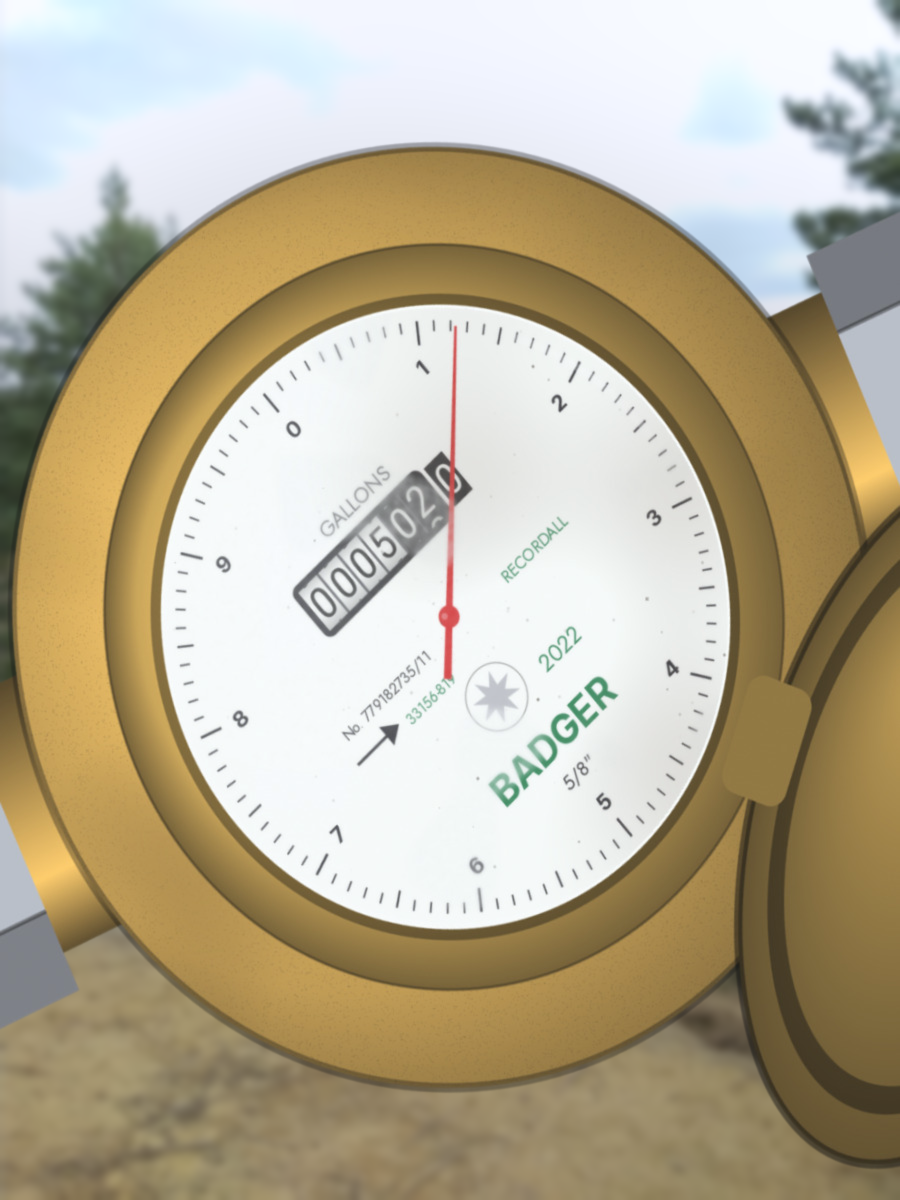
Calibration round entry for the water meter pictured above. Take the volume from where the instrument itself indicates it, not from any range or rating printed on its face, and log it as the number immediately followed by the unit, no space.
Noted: 5021.2gal
